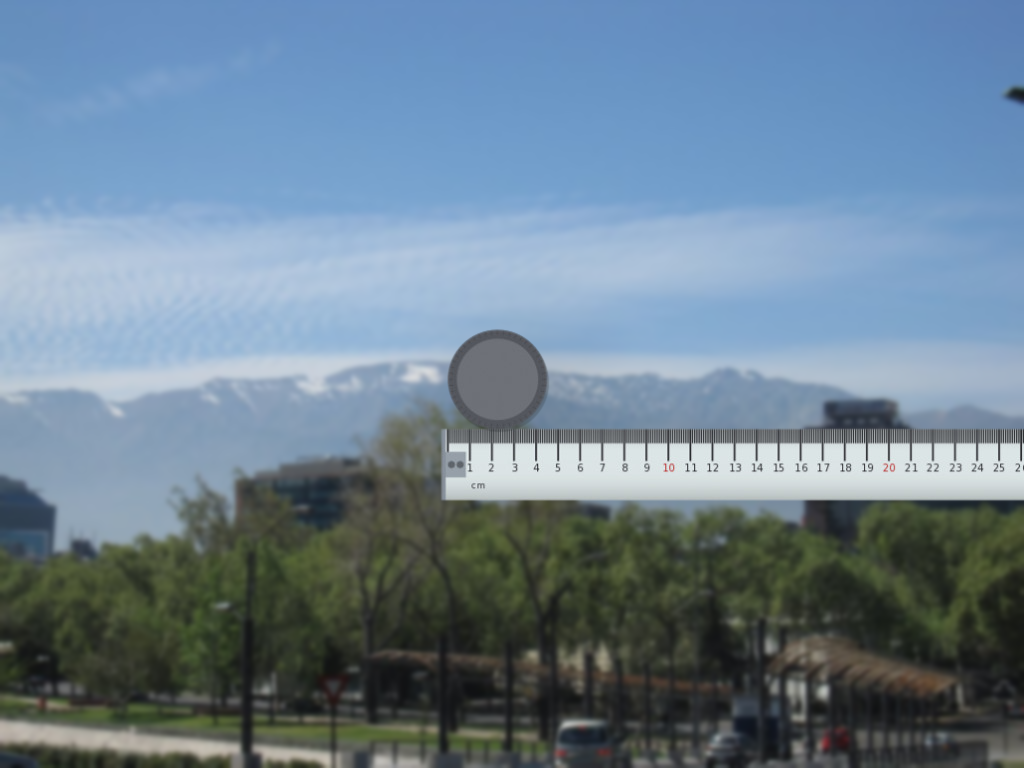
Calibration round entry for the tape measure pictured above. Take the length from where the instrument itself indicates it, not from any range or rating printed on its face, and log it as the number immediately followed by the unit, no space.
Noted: 4.5cm
